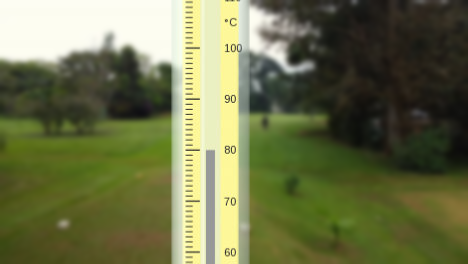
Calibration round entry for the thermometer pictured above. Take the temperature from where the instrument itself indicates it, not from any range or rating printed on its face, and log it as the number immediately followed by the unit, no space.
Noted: 80°C
